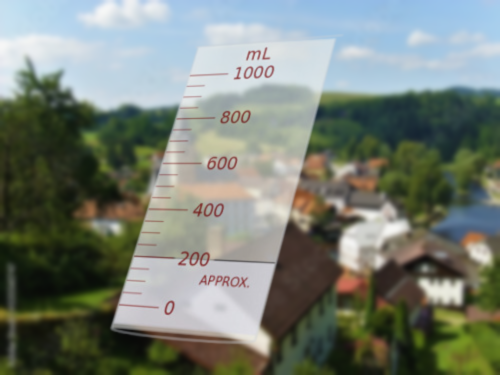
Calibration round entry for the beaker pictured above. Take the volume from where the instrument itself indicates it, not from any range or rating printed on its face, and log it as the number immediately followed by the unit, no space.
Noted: 200mL
